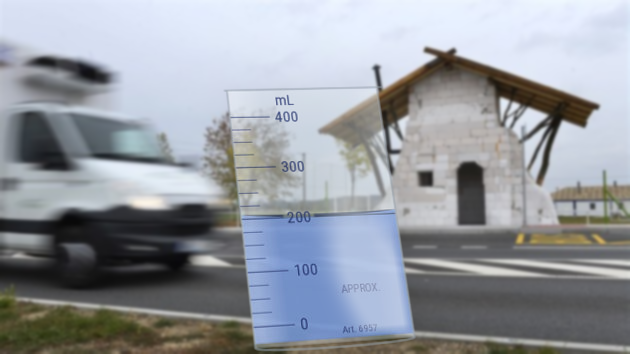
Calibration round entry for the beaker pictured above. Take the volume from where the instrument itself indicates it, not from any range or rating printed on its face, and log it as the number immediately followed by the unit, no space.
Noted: 200mL
